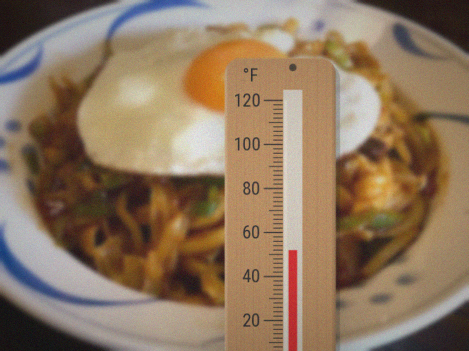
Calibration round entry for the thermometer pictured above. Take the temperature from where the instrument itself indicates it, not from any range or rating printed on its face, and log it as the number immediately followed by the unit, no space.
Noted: 52°F
